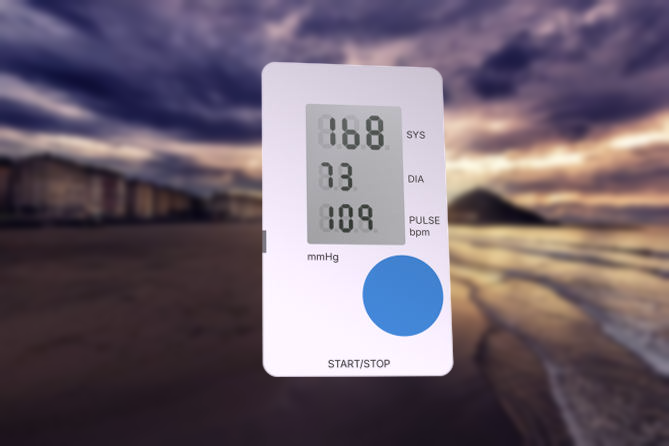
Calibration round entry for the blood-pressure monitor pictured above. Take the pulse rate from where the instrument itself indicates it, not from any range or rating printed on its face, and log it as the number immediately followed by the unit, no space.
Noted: 109bpm
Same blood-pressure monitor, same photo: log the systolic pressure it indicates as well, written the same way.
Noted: 168mmHg
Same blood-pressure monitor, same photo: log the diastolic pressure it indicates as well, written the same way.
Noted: 73mmHg
